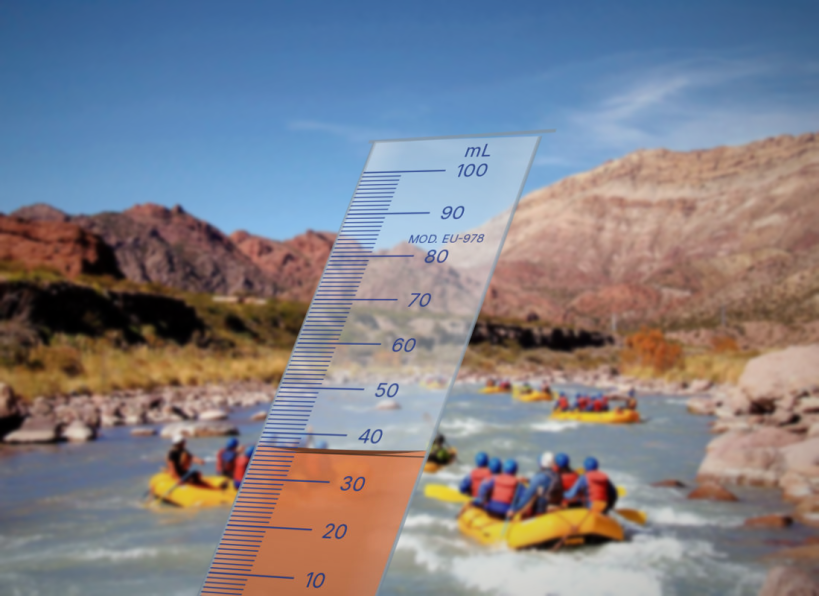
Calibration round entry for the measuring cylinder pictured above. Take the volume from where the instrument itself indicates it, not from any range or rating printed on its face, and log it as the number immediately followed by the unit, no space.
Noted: 36mL
